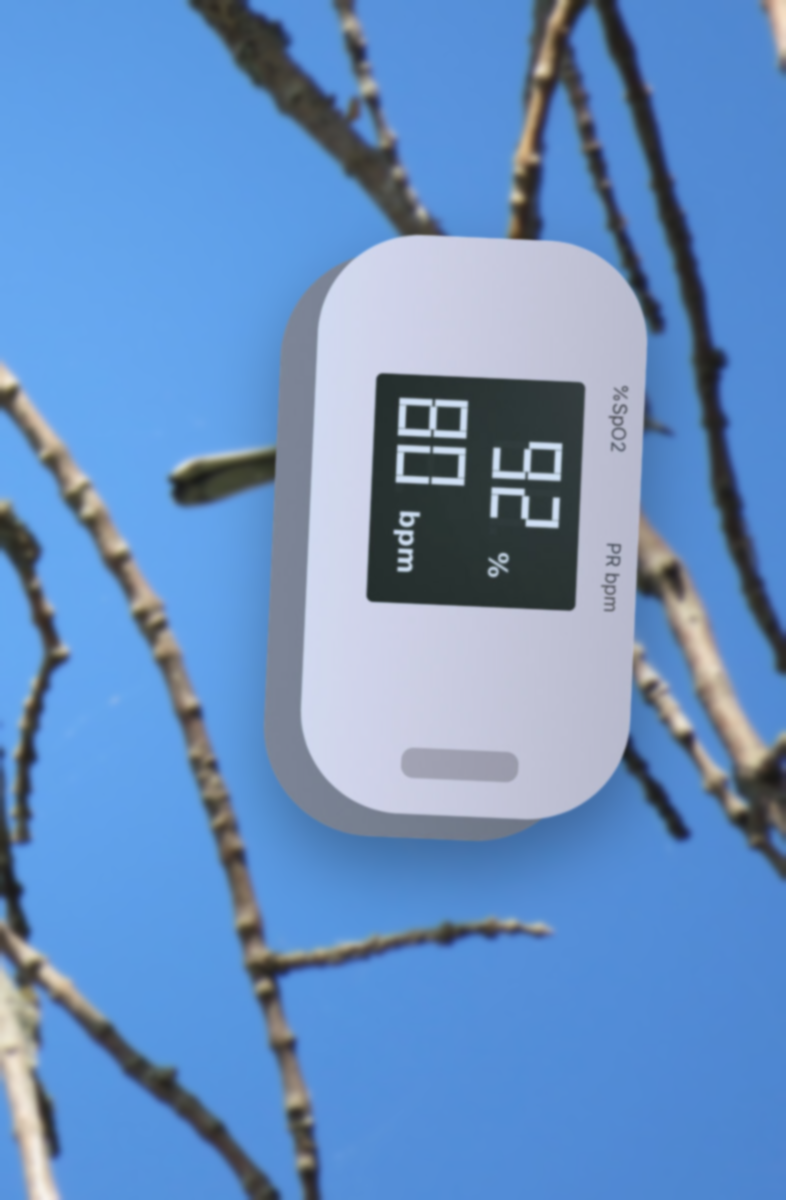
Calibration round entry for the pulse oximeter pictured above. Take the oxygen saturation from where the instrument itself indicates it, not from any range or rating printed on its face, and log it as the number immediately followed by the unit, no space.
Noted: 92%
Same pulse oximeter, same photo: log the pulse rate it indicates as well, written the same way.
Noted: 80bpm
